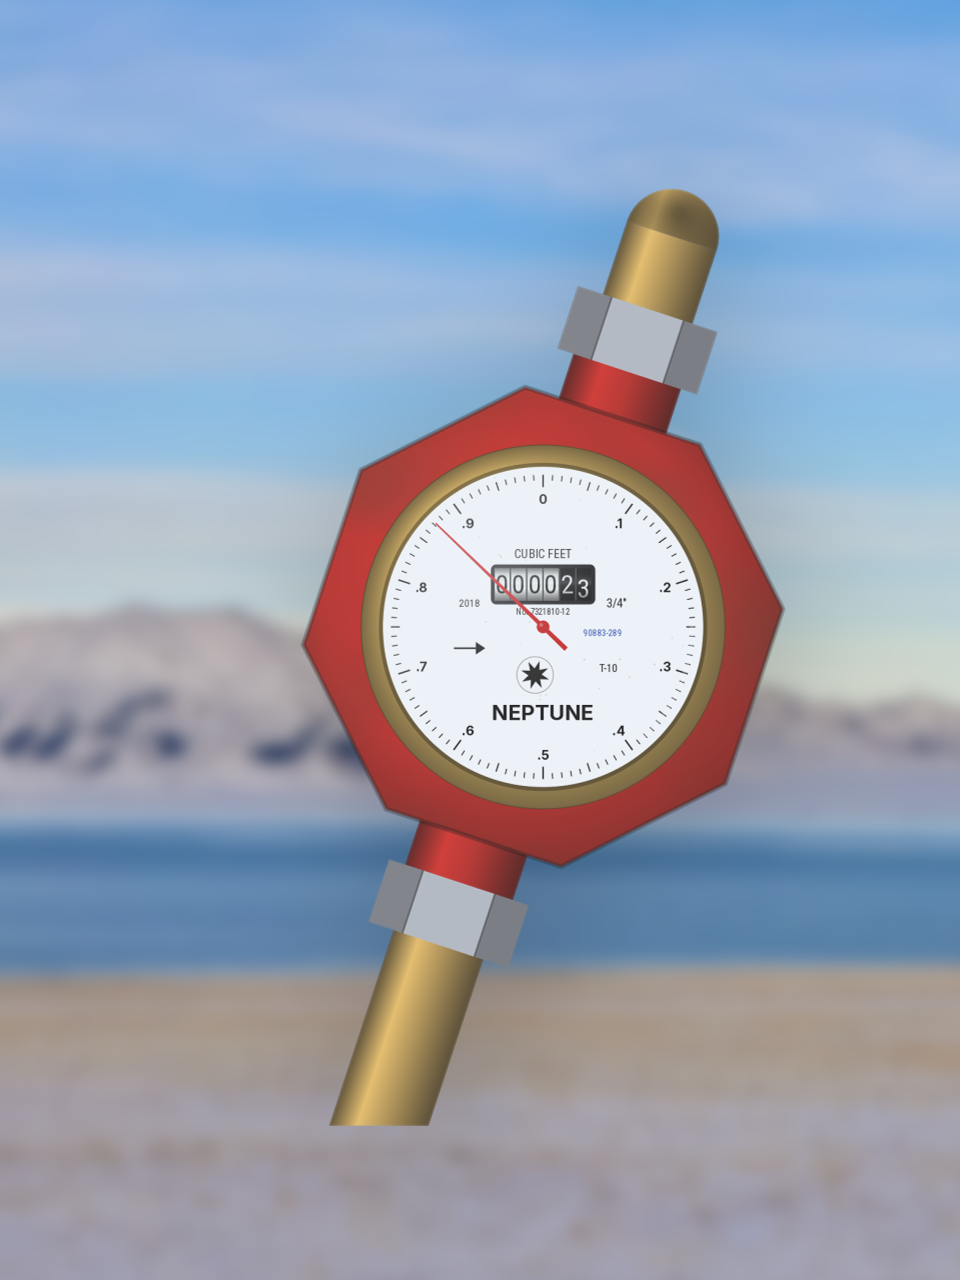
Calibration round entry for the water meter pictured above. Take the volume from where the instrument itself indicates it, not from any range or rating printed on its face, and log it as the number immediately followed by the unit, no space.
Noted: 22.87ft³
